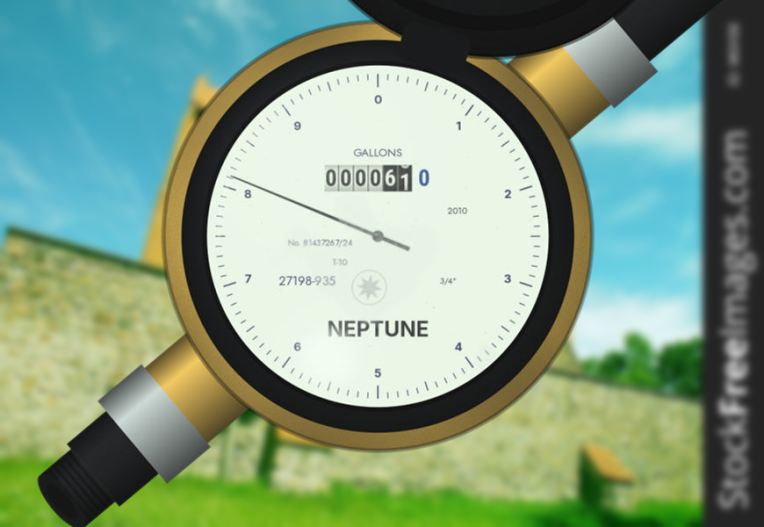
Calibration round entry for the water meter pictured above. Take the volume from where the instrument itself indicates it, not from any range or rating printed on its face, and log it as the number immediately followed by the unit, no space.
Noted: 608.1gal
